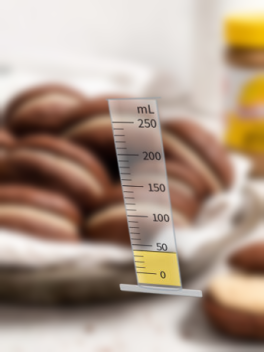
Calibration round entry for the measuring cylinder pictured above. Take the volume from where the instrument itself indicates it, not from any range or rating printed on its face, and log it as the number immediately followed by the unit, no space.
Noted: 40mL
